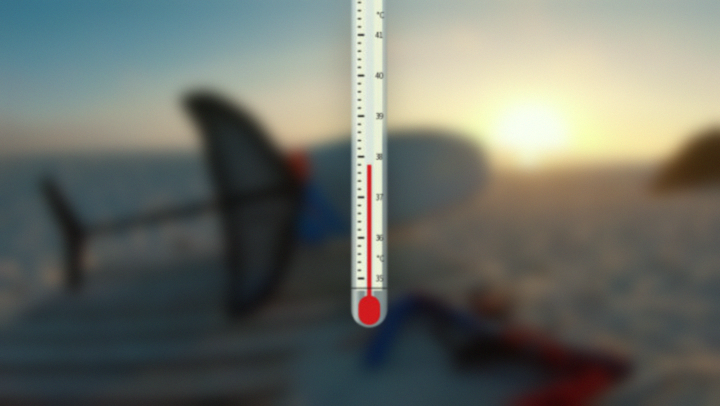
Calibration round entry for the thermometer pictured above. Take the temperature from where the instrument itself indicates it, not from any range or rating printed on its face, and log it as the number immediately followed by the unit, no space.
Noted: 37.8°C
